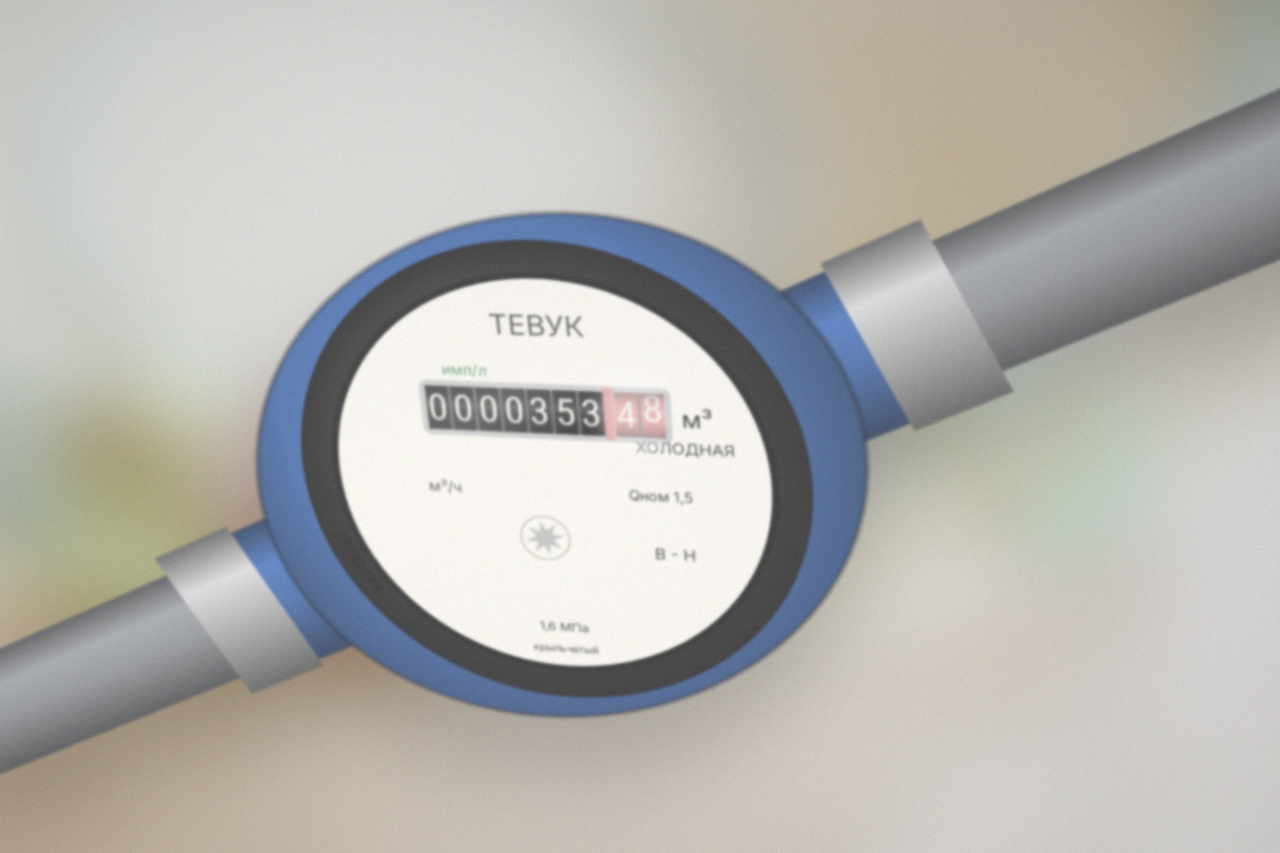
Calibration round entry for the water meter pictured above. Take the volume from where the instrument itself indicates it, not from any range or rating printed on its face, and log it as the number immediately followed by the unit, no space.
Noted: 353.48m³
